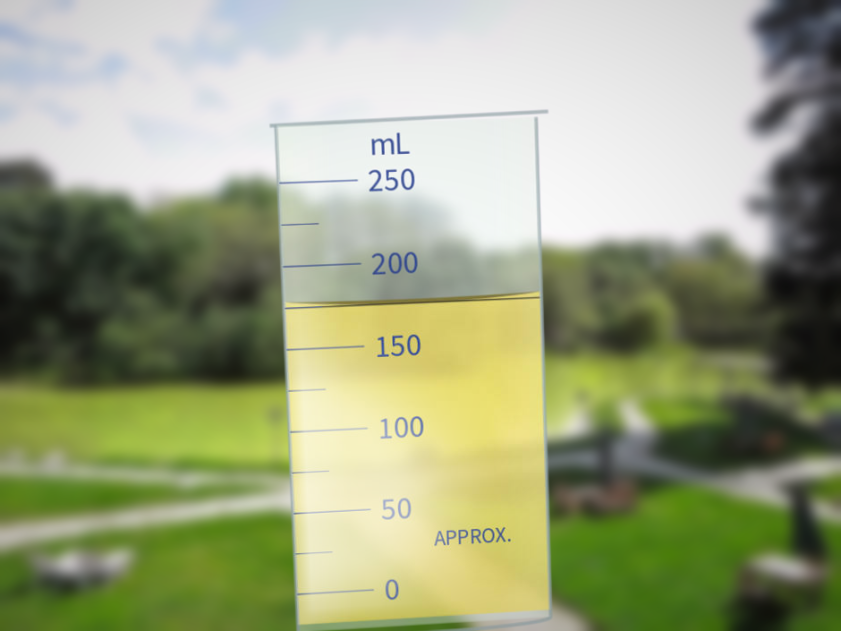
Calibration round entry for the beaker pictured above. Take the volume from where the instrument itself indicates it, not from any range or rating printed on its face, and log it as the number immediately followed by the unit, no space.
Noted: 175mL
